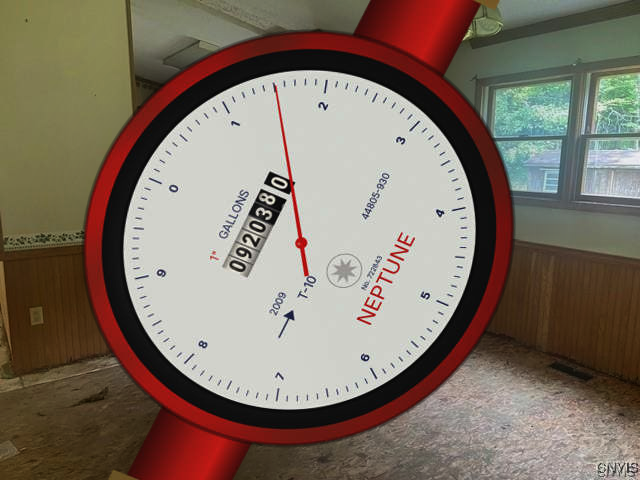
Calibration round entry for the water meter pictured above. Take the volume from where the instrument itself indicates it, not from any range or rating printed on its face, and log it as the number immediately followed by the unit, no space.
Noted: 920381.5gal
